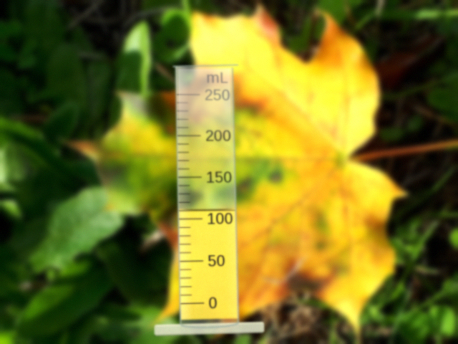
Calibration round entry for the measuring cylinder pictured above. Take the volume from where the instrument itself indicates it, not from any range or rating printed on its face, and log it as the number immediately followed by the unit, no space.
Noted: 110mL
